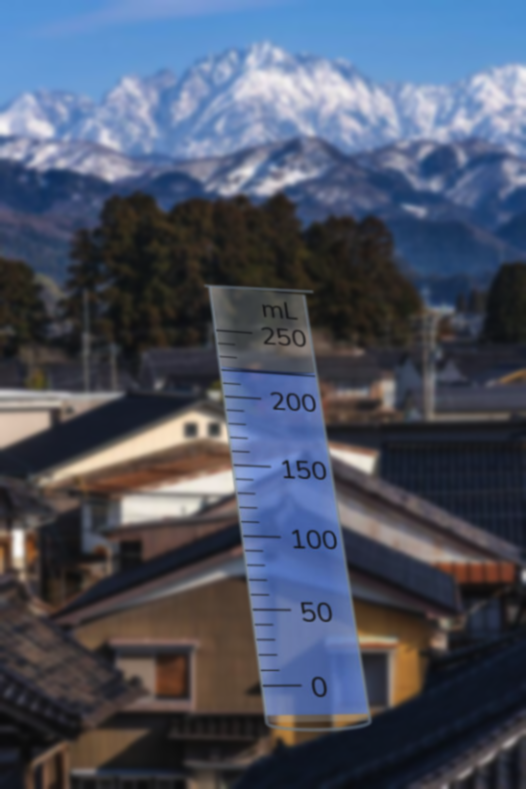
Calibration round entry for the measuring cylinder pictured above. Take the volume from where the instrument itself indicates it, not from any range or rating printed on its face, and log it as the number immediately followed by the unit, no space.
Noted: 220mL
